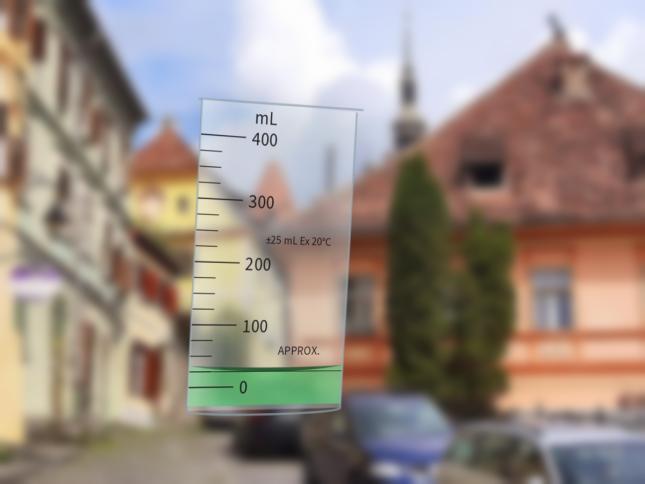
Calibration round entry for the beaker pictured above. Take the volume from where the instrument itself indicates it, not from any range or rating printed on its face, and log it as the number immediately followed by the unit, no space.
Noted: 25mL
